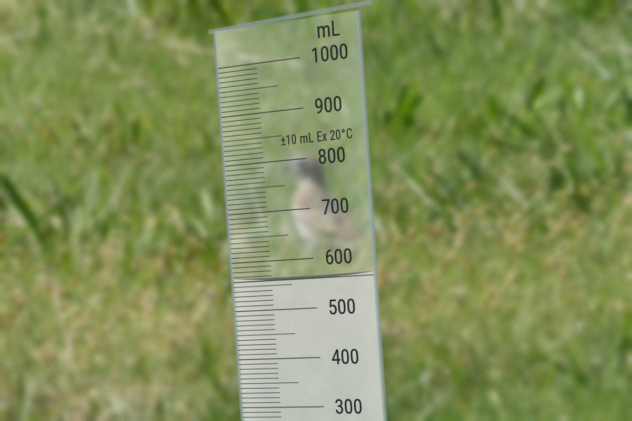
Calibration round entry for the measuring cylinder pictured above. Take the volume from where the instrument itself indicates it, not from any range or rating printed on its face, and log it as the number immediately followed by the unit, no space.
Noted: 560mL
